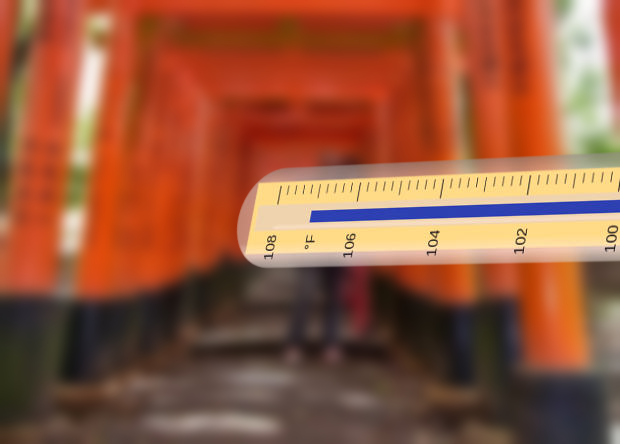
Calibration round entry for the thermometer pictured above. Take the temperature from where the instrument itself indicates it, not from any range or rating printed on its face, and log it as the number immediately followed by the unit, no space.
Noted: 107.1°F
